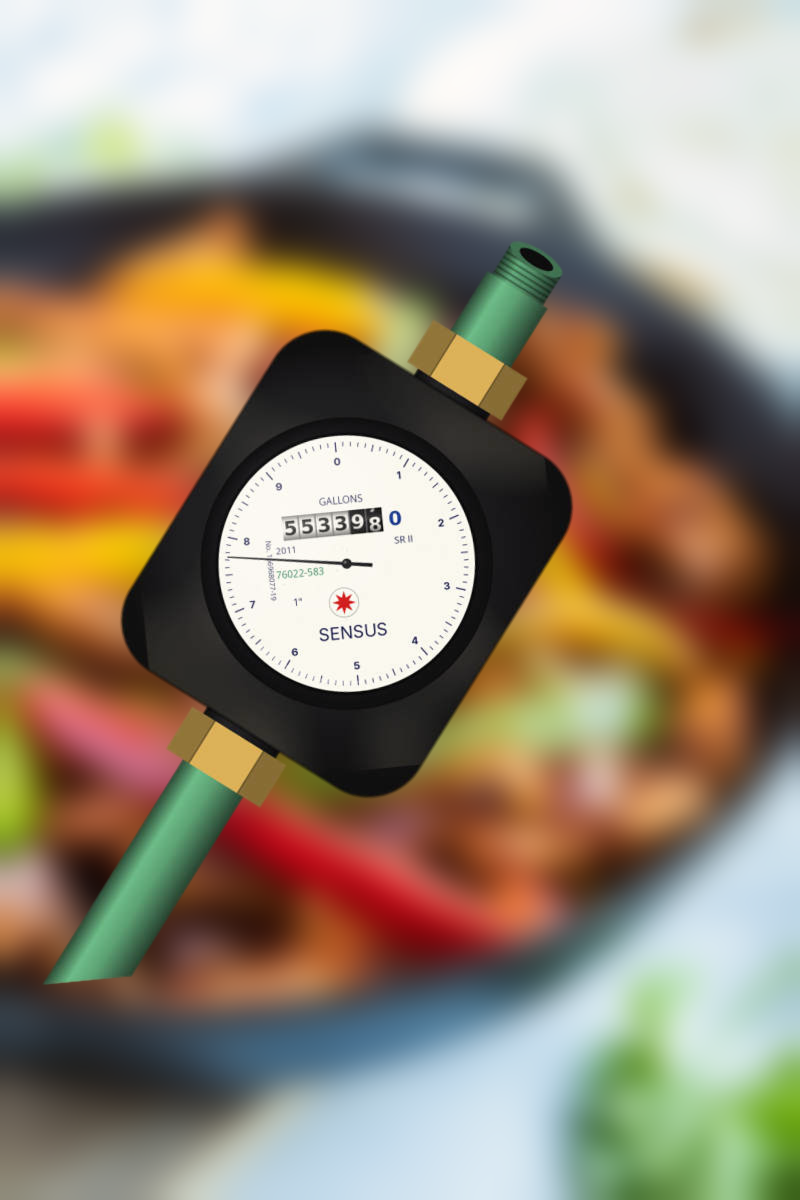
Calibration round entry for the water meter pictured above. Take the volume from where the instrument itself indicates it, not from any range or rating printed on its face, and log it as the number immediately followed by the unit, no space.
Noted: 5533977.7gal
